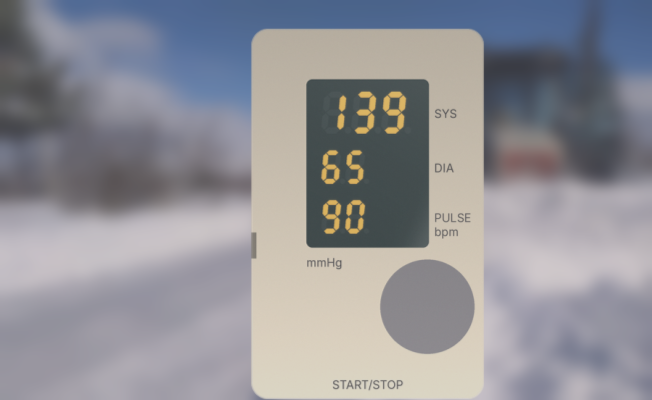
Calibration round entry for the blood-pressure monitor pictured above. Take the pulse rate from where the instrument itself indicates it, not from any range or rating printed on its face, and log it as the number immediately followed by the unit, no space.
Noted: 90bpm
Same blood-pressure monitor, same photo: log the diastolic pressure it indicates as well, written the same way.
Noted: 65mmHg
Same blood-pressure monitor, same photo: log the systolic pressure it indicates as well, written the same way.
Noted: 139mmHg
